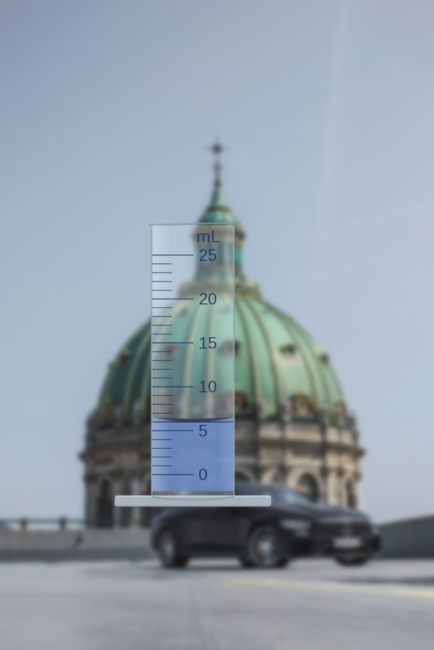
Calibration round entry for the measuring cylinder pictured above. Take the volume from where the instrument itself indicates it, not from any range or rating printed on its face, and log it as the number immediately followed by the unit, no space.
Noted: 6mL
